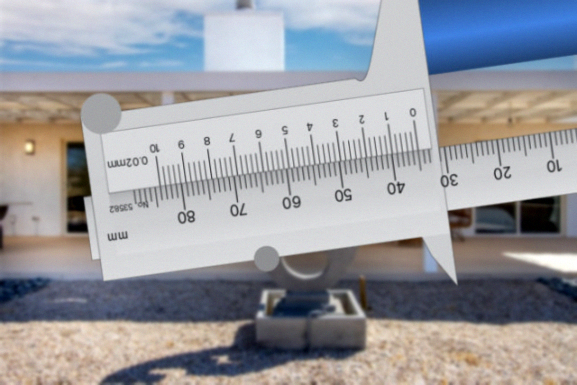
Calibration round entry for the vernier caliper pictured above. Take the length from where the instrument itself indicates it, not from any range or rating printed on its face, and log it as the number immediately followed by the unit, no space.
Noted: 35.0mm
